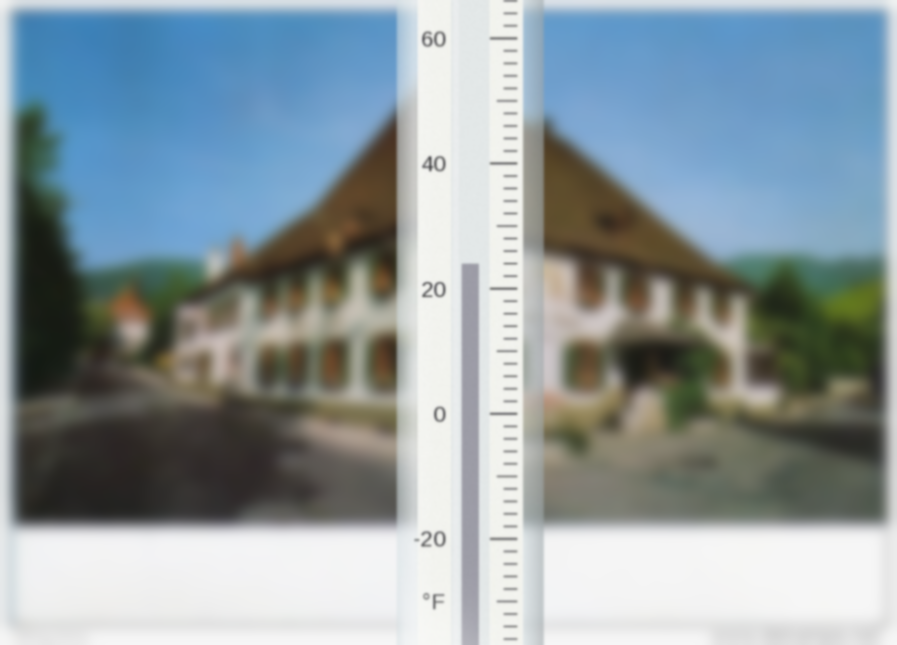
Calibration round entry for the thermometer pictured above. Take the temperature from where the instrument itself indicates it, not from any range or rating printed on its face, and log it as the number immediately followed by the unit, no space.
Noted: 24°F
